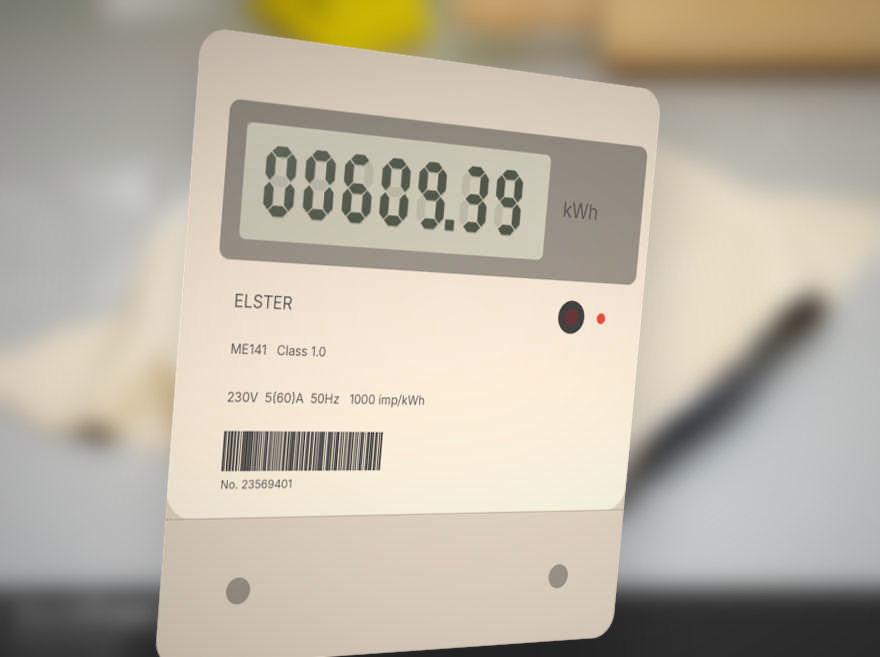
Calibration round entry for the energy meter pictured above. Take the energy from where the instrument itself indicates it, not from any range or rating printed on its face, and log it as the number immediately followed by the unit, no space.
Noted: 609.39kWh
